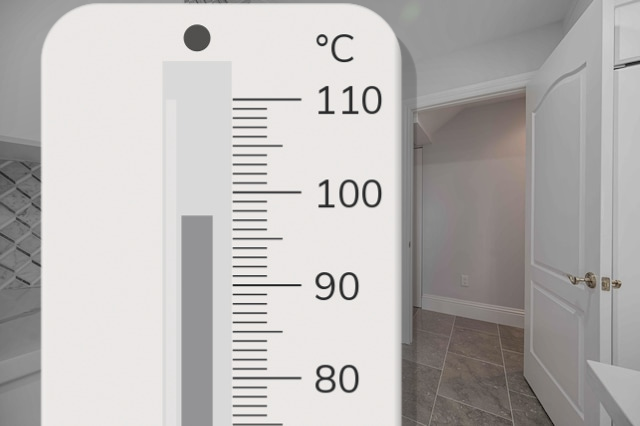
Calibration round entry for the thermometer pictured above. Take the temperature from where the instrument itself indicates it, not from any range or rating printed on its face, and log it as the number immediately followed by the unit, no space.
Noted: 97.5°C
